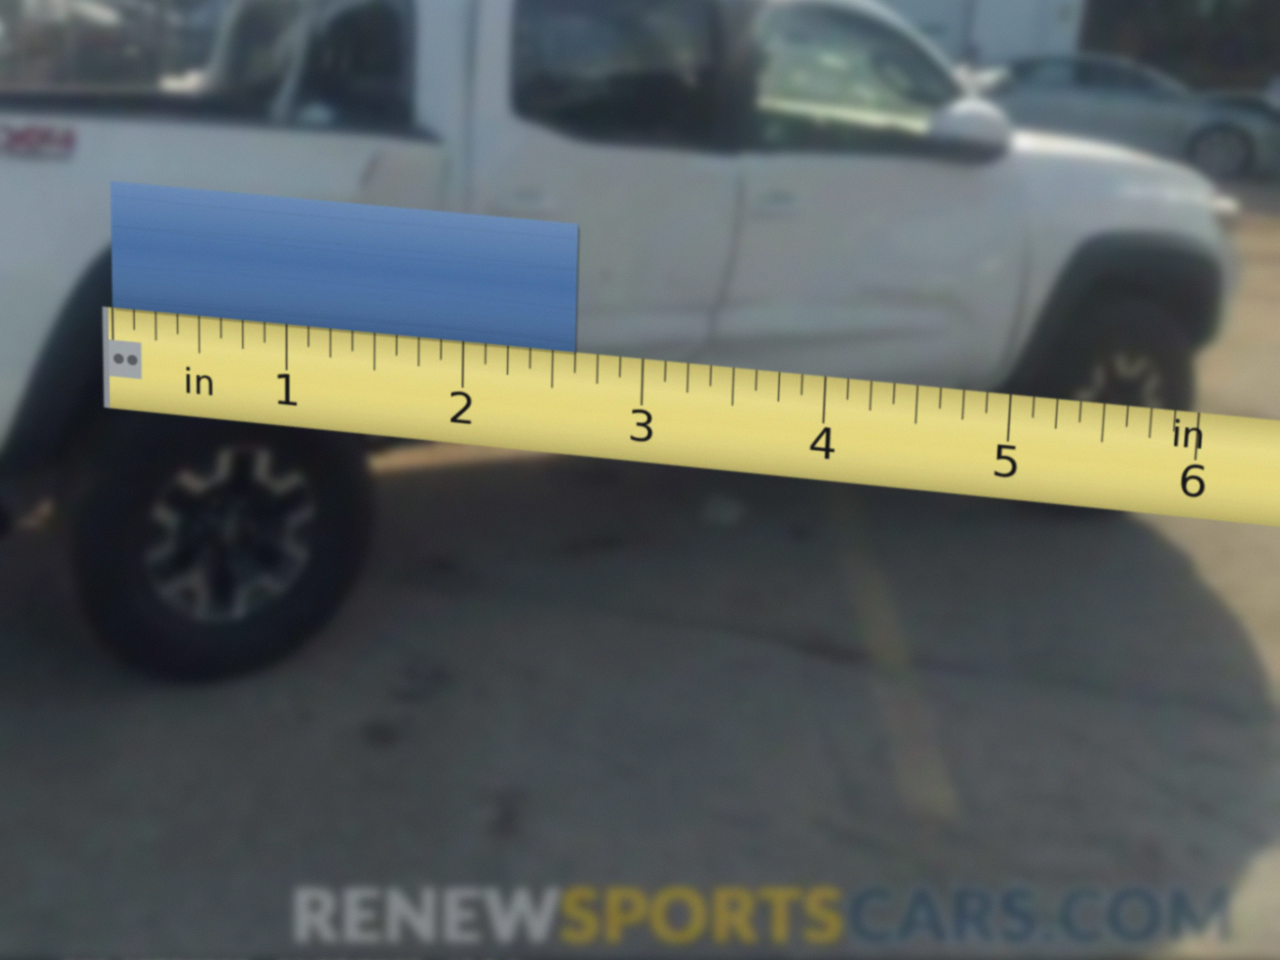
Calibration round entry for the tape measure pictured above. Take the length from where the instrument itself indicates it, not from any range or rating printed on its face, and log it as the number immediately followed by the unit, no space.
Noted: 2.625in
